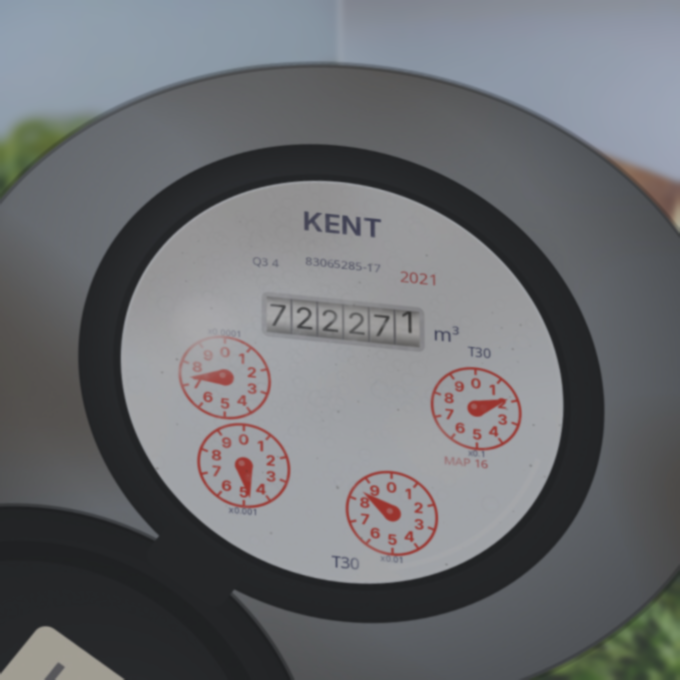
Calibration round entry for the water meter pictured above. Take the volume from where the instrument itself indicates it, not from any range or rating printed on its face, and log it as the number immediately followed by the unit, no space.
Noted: 722271.1847m³
